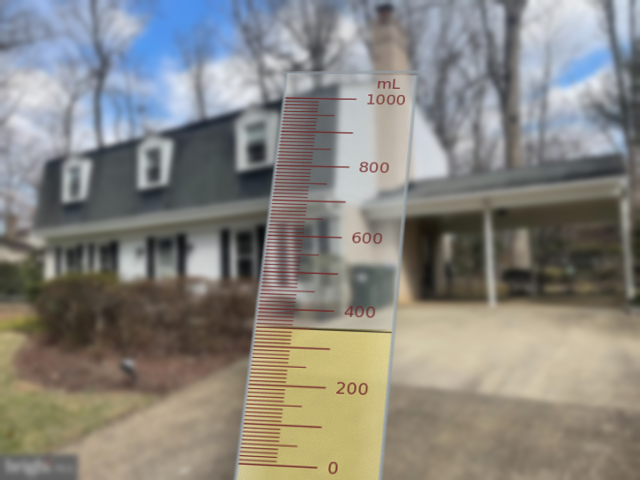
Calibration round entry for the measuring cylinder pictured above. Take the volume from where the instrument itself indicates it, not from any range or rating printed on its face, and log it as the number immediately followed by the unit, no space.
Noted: 350mL
